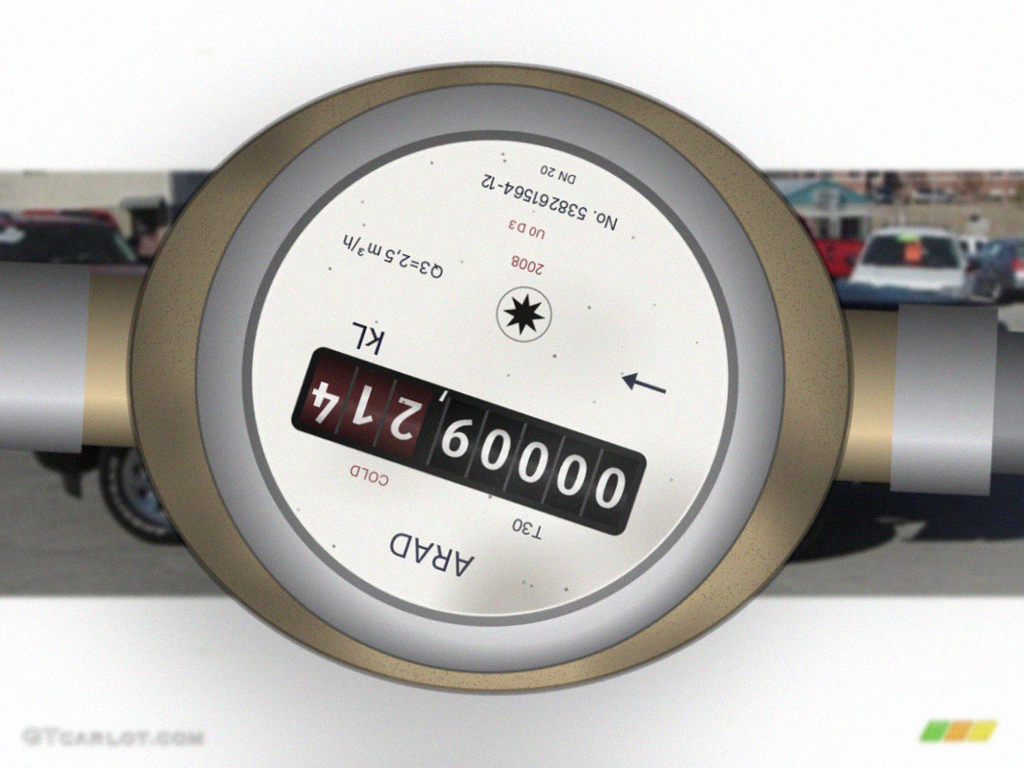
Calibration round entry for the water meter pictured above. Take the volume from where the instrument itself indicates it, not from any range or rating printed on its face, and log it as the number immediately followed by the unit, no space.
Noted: 9.214kL
